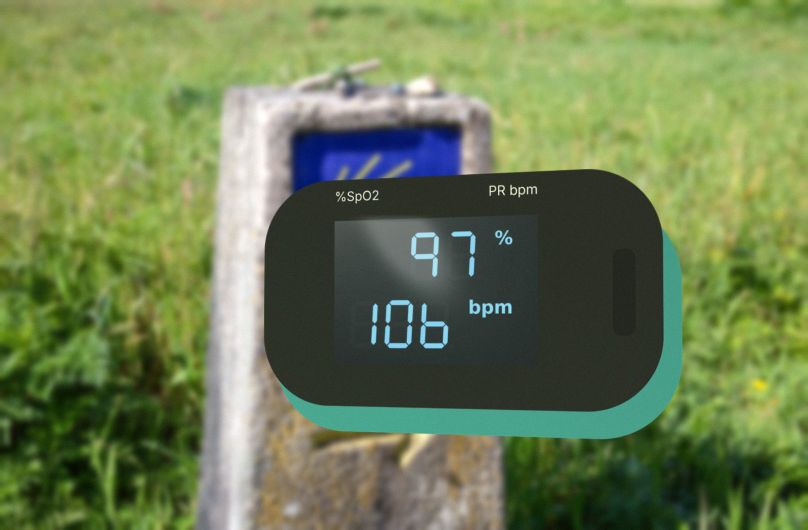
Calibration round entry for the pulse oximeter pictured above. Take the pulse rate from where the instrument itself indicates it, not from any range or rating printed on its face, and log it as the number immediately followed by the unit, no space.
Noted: 106bpm
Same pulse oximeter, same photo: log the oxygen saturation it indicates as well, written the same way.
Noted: 97%
